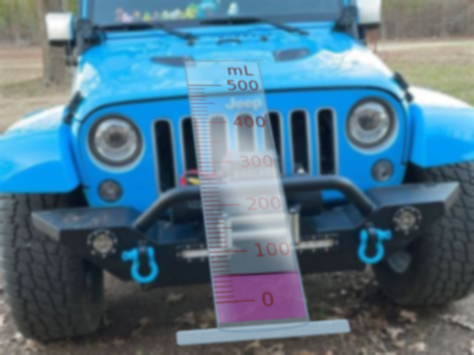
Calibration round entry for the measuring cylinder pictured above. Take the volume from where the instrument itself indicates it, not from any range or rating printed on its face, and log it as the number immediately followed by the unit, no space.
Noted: 50mL
